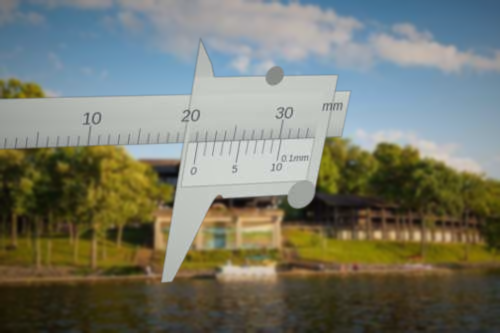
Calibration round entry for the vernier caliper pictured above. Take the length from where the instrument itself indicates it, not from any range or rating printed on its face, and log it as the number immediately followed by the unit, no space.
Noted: 21.2mm
